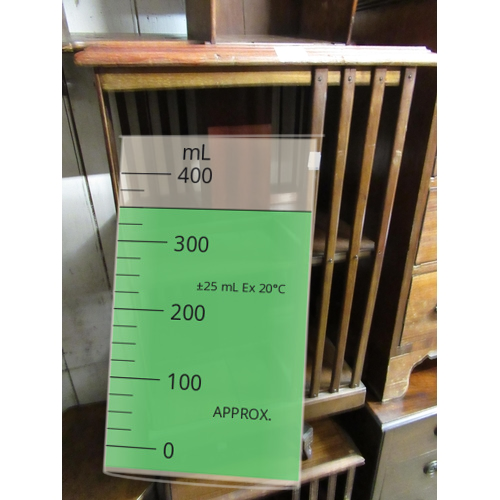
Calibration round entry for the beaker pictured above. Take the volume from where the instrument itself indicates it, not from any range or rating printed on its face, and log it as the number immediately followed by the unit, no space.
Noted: 350mL
